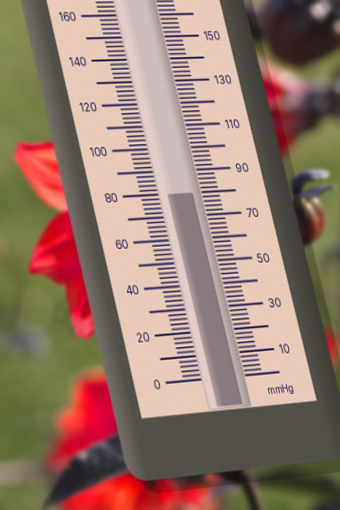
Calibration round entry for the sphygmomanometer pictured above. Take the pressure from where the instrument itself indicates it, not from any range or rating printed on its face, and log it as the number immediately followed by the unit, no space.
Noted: 80mmHg
